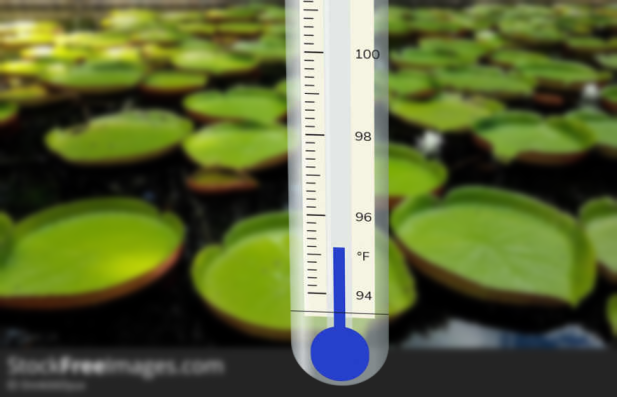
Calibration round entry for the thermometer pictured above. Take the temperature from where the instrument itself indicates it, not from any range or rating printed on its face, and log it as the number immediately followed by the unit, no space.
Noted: 95.2°F
